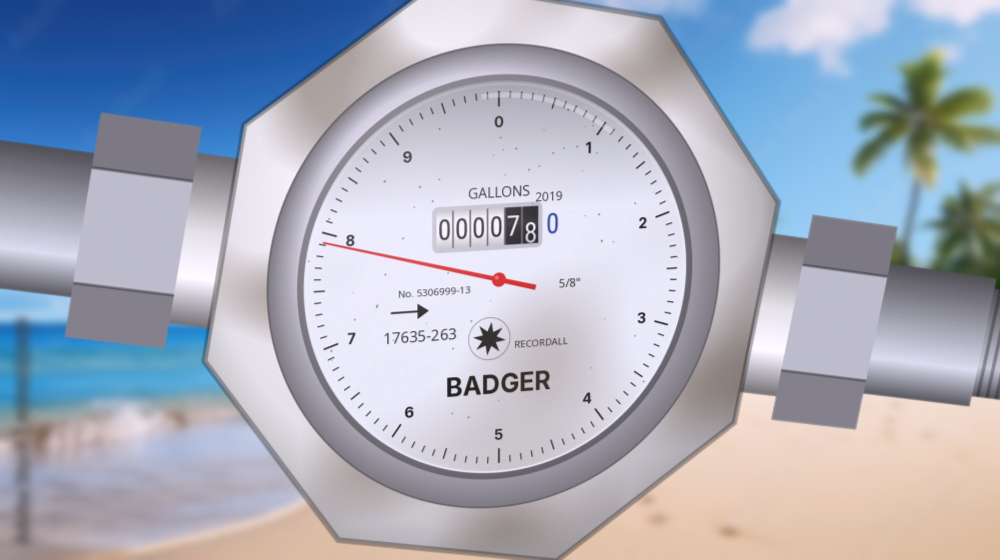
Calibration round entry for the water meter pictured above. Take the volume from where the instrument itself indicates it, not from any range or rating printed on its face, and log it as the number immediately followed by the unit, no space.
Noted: 777.9gal
